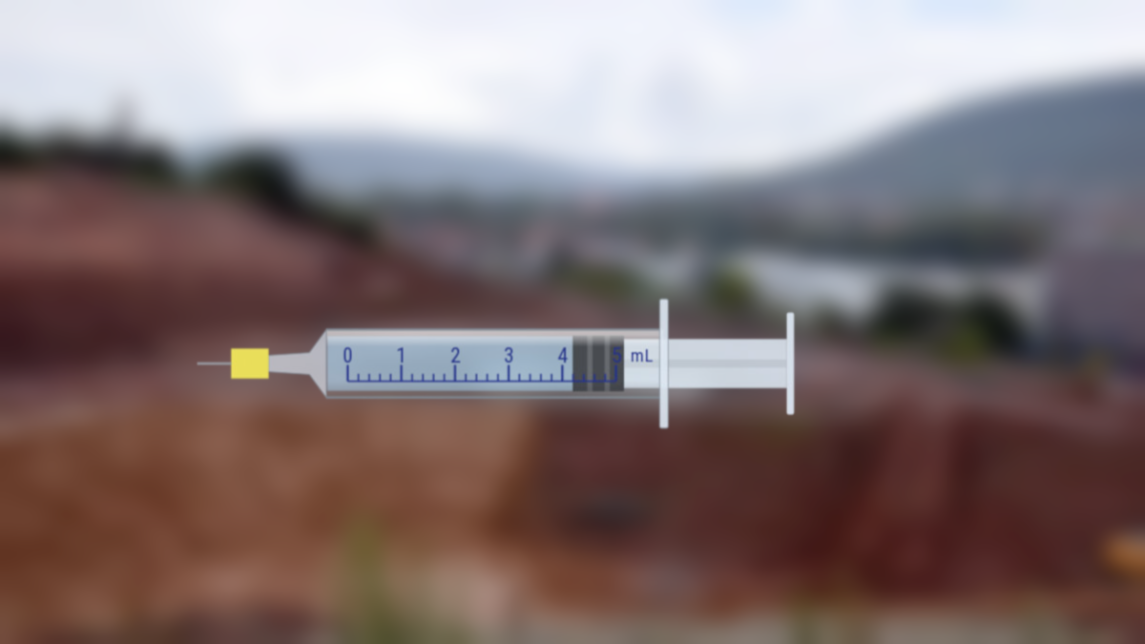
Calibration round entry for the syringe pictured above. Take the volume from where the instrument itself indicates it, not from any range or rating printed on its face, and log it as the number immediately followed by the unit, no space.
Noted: 4.2mL
